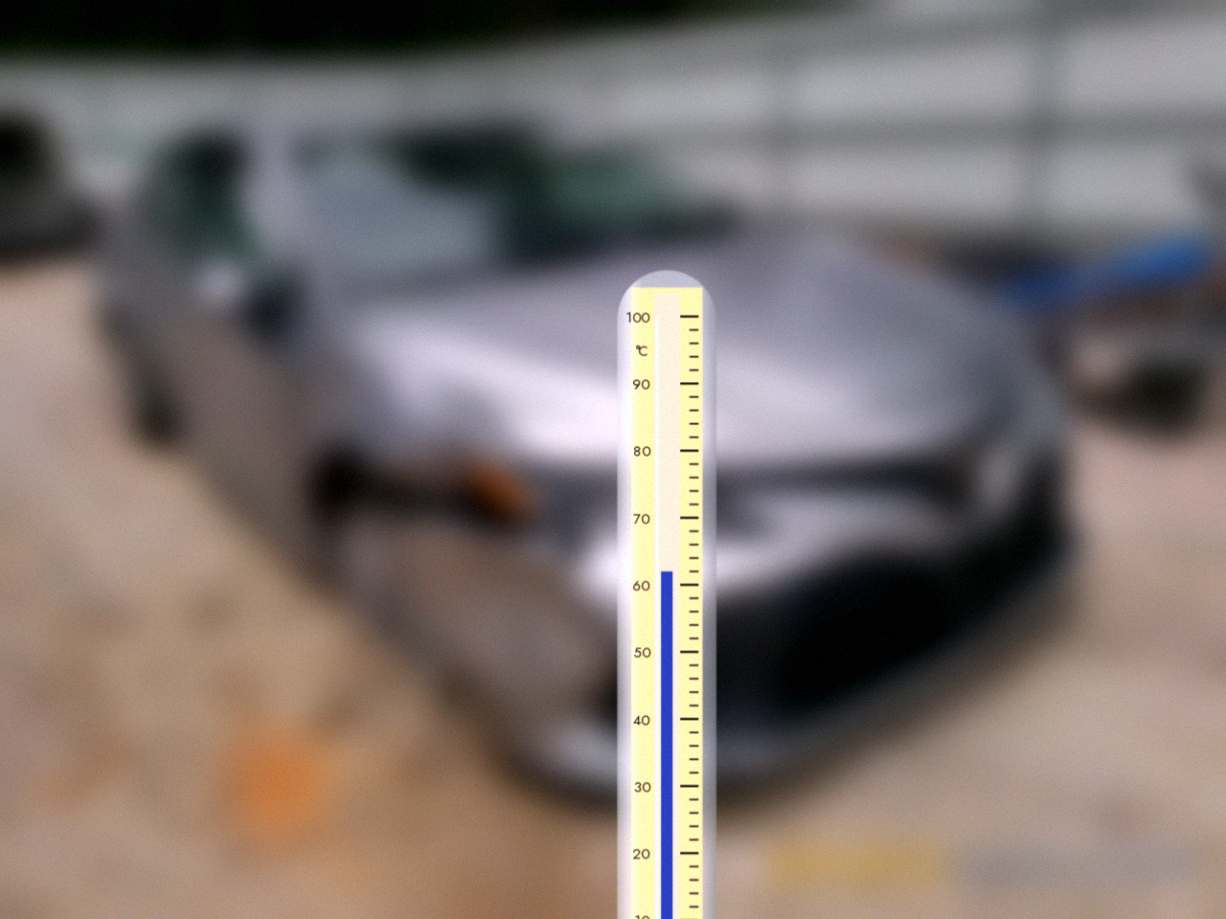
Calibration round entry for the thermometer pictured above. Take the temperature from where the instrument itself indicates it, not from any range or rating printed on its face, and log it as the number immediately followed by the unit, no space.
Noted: 62°C
